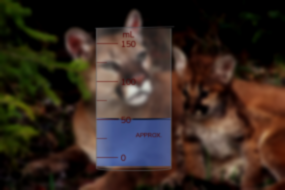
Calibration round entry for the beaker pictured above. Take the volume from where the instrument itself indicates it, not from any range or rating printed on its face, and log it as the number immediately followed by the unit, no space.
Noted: 50mL
